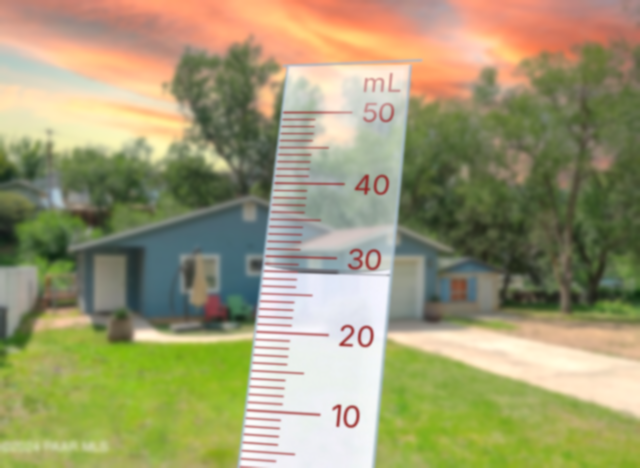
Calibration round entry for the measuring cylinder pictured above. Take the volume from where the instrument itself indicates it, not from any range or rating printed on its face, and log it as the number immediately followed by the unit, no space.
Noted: 28mL
